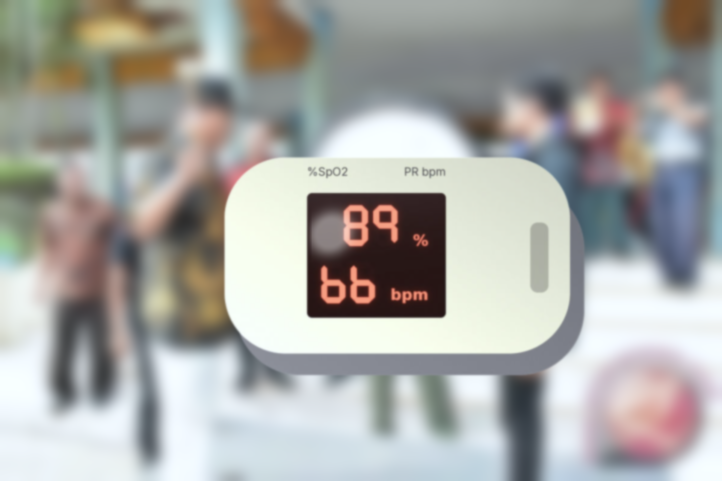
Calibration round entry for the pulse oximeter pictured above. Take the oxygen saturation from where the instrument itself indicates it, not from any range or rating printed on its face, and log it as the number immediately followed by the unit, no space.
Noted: 89%
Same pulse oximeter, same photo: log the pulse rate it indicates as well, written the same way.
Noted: 66bpm
